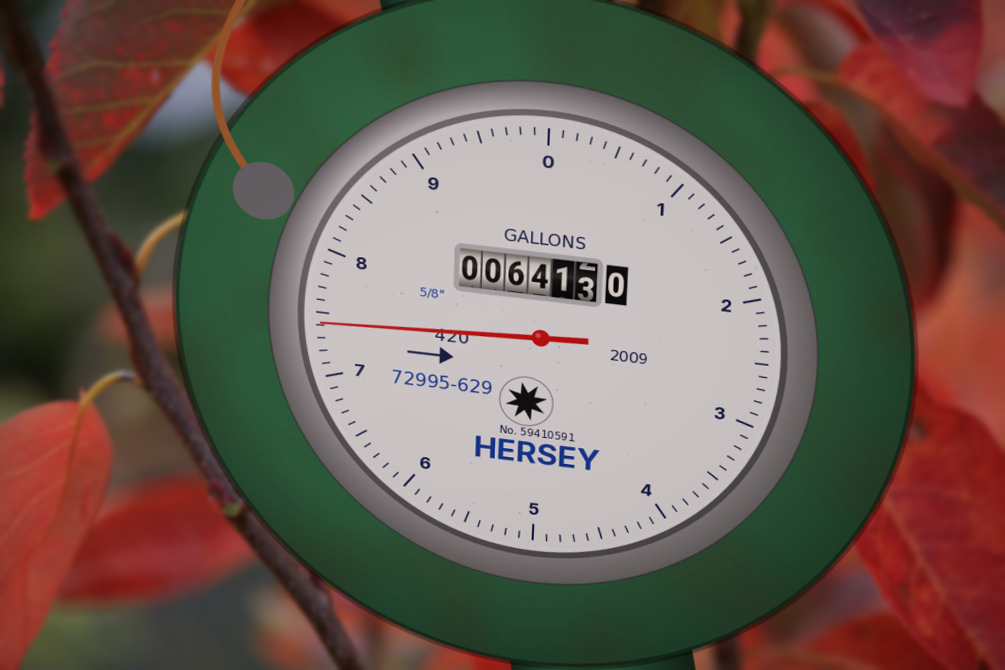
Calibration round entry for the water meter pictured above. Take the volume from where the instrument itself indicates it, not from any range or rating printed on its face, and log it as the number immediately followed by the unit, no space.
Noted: 64127.4gal
